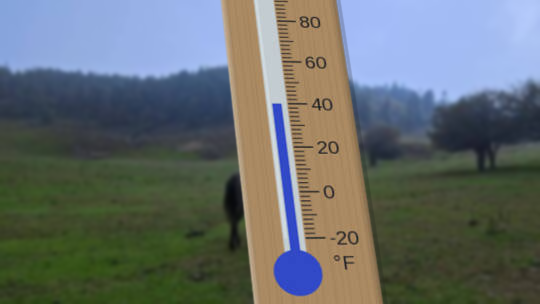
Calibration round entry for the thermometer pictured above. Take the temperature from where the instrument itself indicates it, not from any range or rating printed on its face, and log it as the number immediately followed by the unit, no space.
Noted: 40°F
